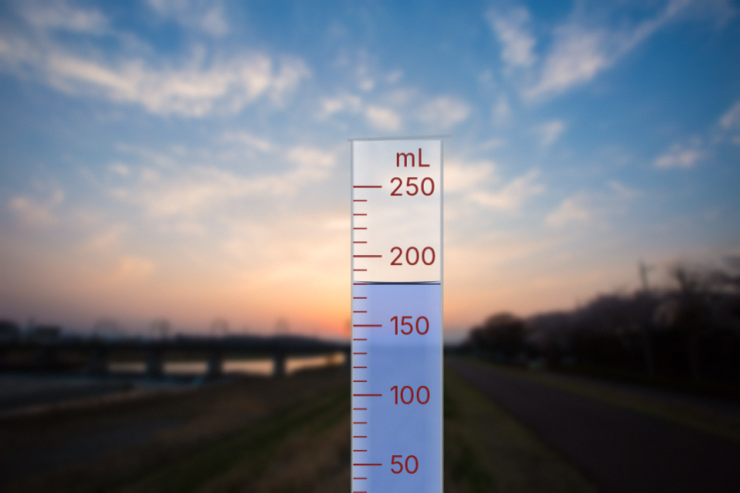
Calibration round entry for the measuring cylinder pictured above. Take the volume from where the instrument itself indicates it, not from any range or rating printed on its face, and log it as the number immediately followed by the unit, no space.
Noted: 180mL
